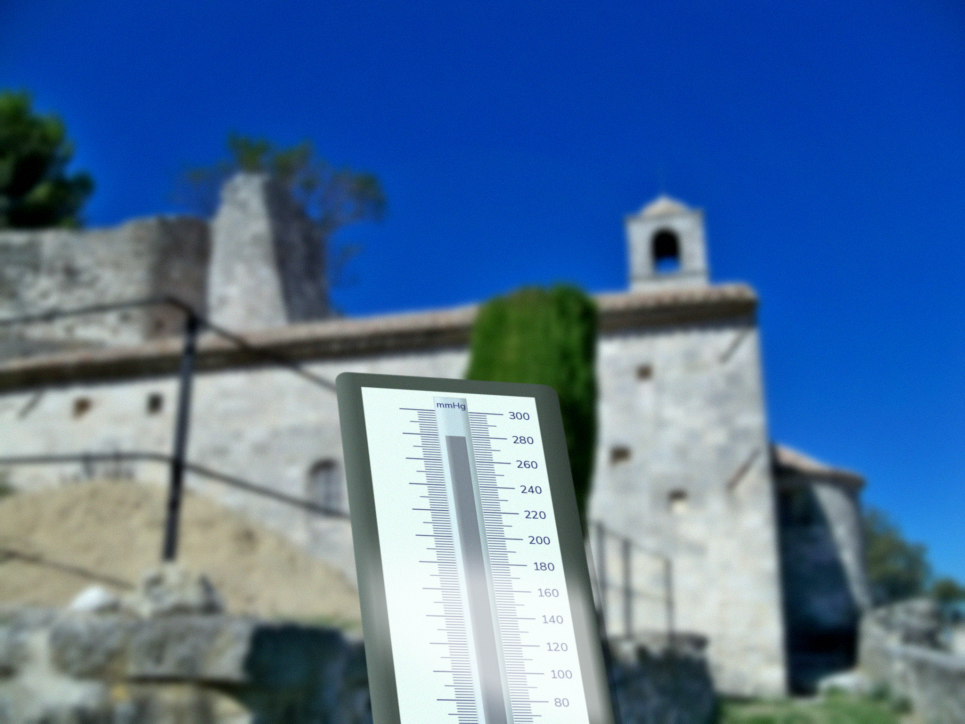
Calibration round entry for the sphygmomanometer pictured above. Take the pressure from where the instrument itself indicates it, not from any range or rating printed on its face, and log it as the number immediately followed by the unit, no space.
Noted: 280mmHg
